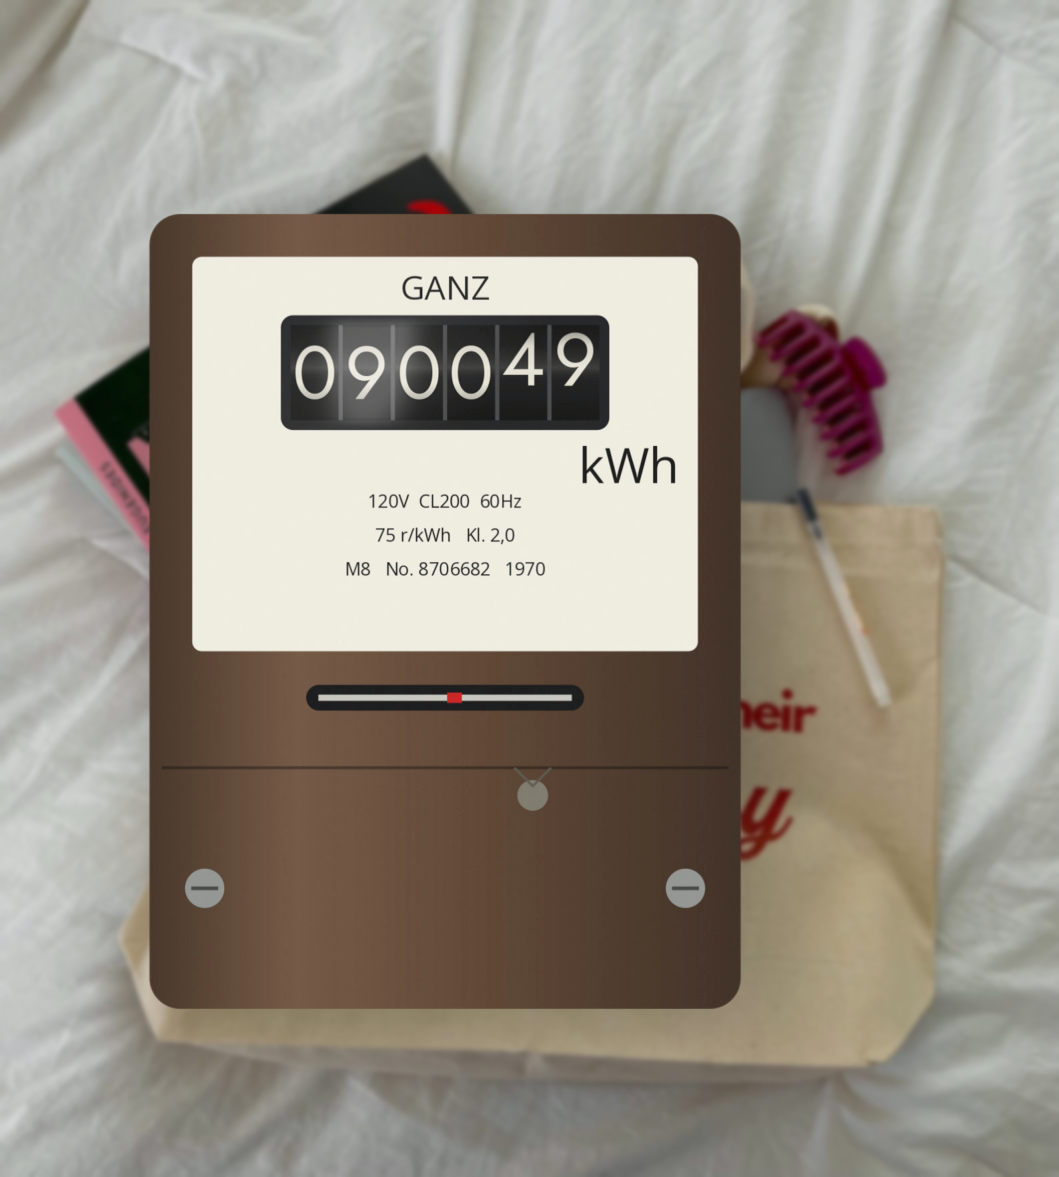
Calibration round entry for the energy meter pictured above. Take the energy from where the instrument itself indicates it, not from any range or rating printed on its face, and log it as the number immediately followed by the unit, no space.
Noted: 90049kWh
